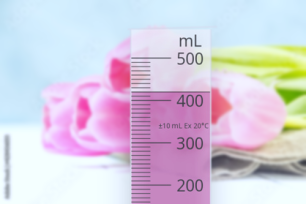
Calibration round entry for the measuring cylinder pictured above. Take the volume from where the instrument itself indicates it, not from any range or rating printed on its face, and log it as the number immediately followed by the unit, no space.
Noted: 420mL
